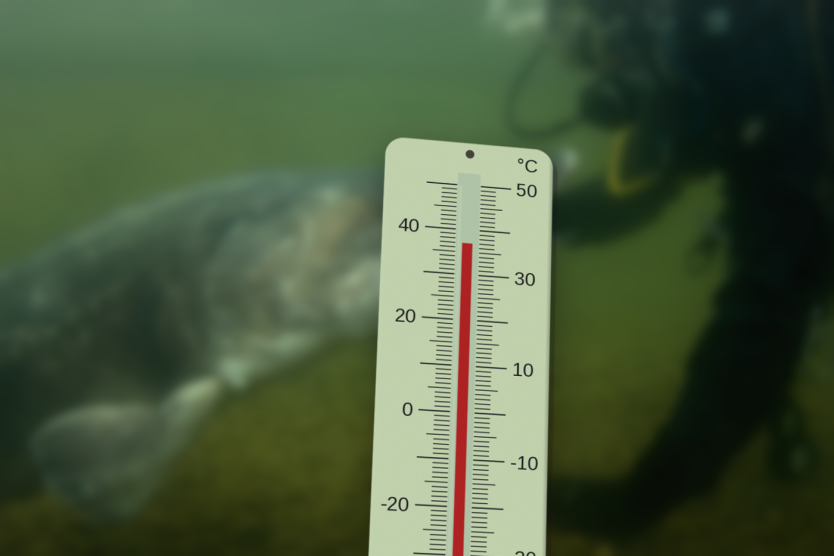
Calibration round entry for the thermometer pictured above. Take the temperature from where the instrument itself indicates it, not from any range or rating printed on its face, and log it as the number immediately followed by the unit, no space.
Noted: 37°C
